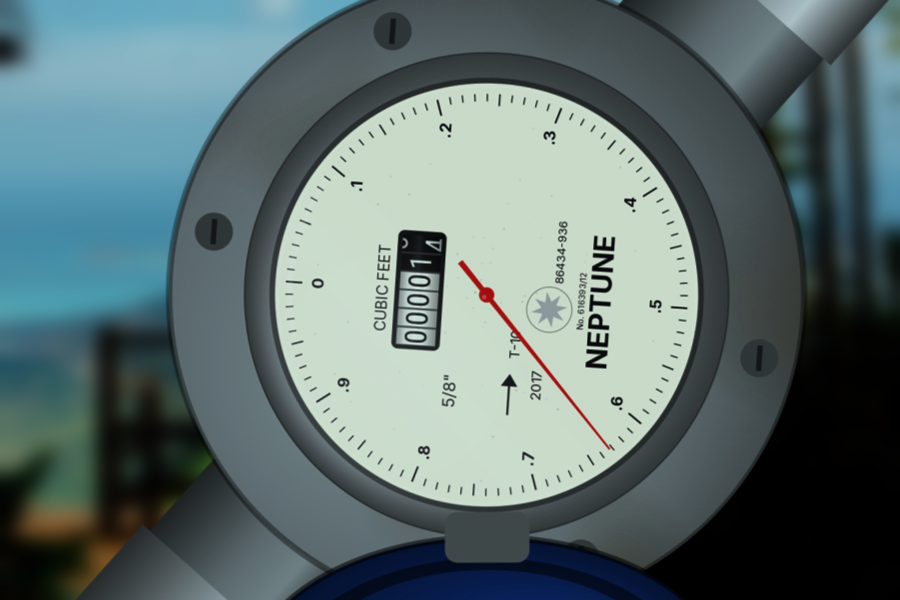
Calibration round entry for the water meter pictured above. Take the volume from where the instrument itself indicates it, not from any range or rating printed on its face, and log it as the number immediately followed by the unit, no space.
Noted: 13.63ft³
